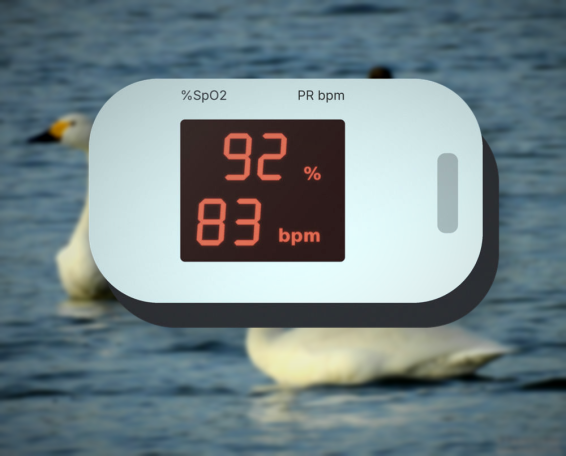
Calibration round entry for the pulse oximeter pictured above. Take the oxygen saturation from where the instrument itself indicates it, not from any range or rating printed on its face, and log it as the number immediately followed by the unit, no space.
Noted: 92%
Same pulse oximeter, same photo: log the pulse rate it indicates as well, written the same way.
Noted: 83bpm
